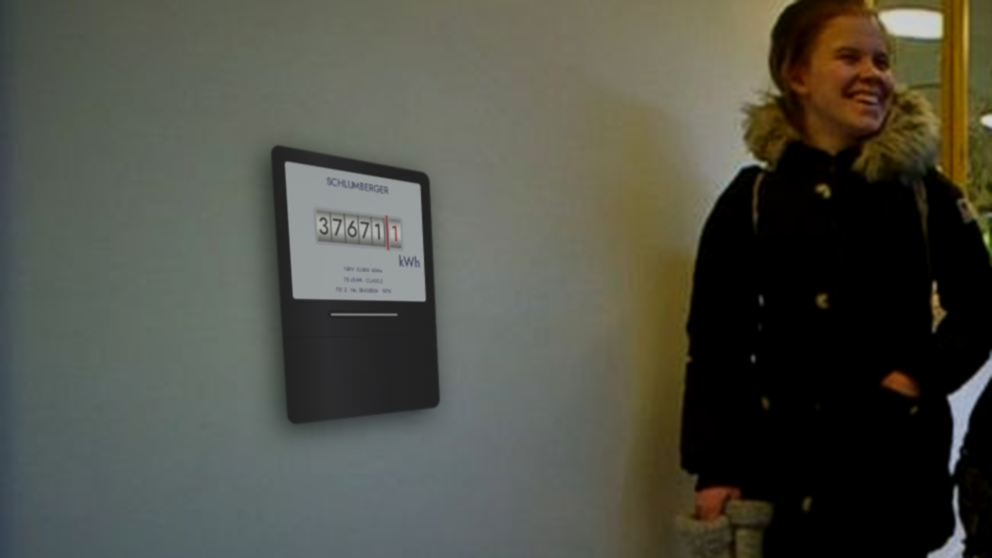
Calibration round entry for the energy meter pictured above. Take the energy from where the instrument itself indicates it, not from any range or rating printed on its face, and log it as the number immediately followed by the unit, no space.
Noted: 37671.1kWh
